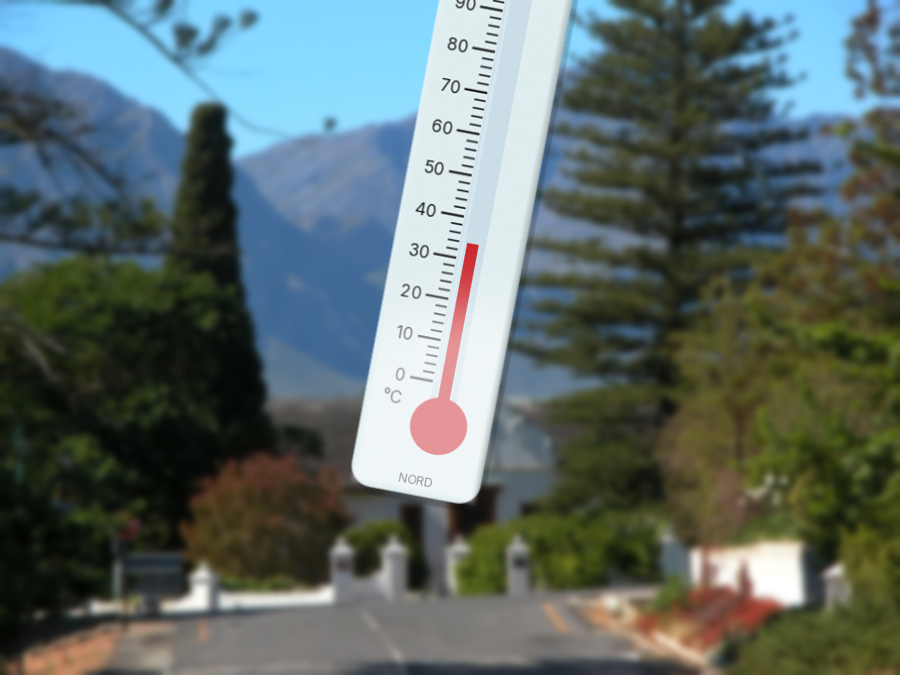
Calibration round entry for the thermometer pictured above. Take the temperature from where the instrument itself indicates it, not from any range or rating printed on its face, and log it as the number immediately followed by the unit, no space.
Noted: 34°C
